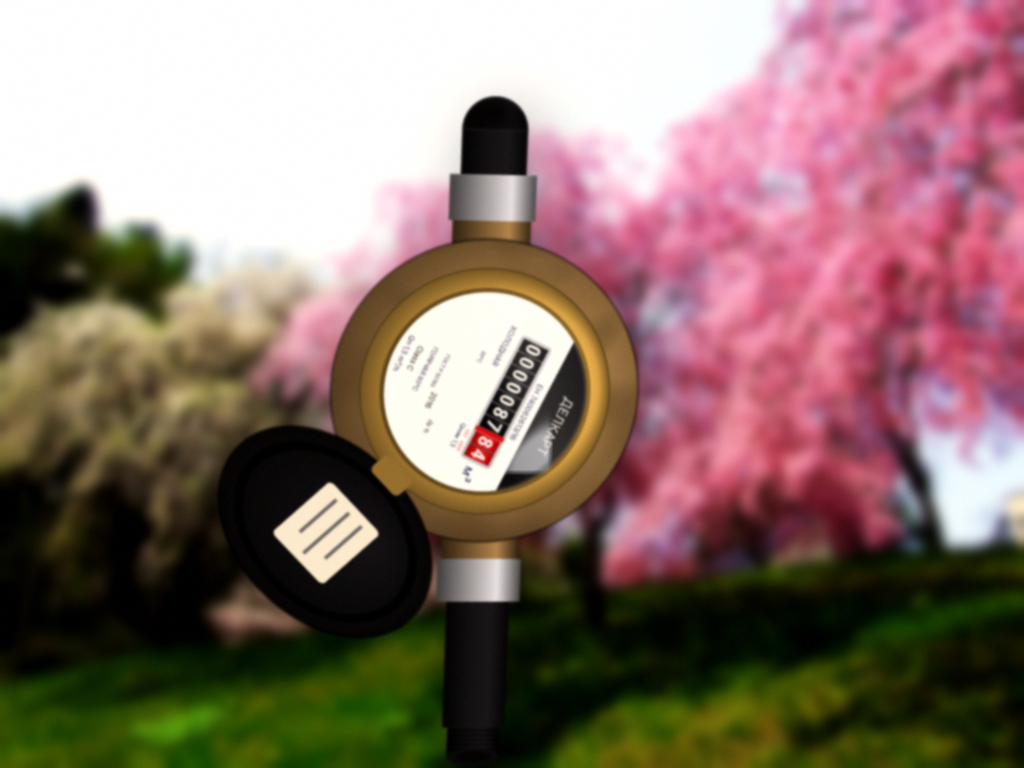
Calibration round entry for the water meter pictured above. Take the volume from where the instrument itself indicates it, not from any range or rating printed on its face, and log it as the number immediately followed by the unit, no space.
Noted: 87.84m³
